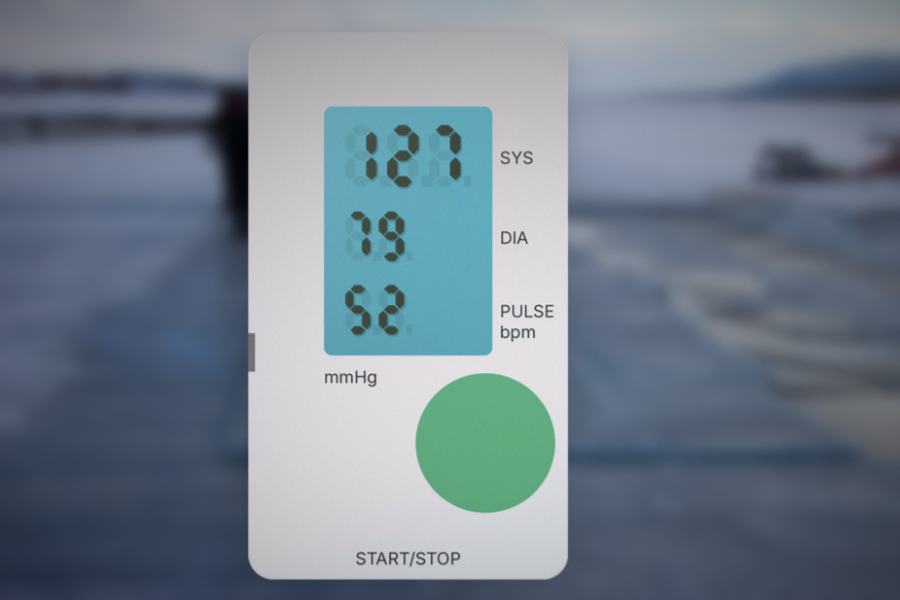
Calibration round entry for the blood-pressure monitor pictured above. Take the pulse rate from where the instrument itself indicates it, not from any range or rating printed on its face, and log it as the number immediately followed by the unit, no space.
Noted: 52bpm
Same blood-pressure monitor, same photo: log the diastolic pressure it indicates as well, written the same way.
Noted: 79mmHg
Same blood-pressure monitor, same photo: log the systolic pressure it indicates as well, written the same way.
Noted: 127mmHg
